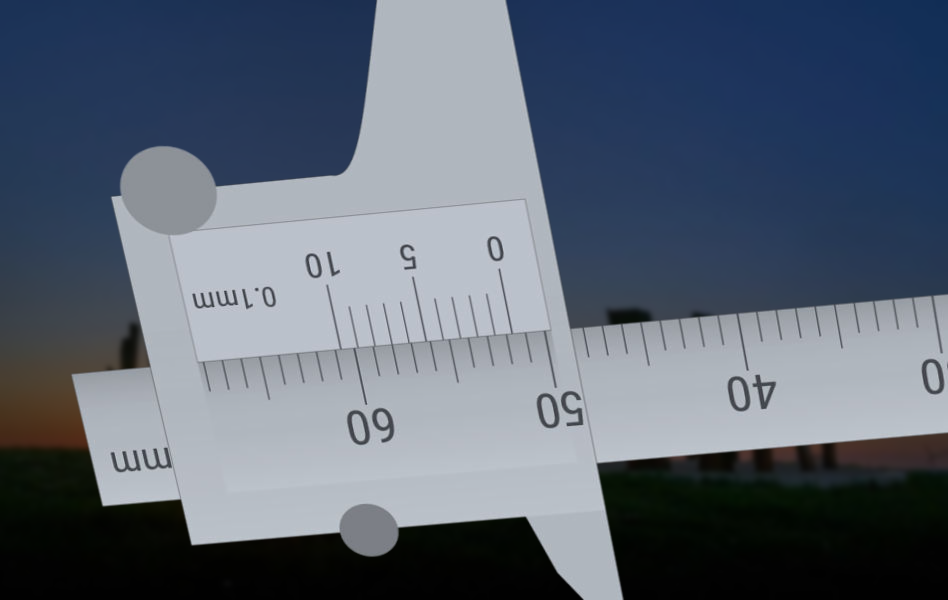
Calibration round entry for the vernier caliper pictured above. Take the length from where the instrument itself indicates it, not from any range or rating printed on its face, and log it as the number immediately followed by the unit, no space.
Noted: 51.7mm
